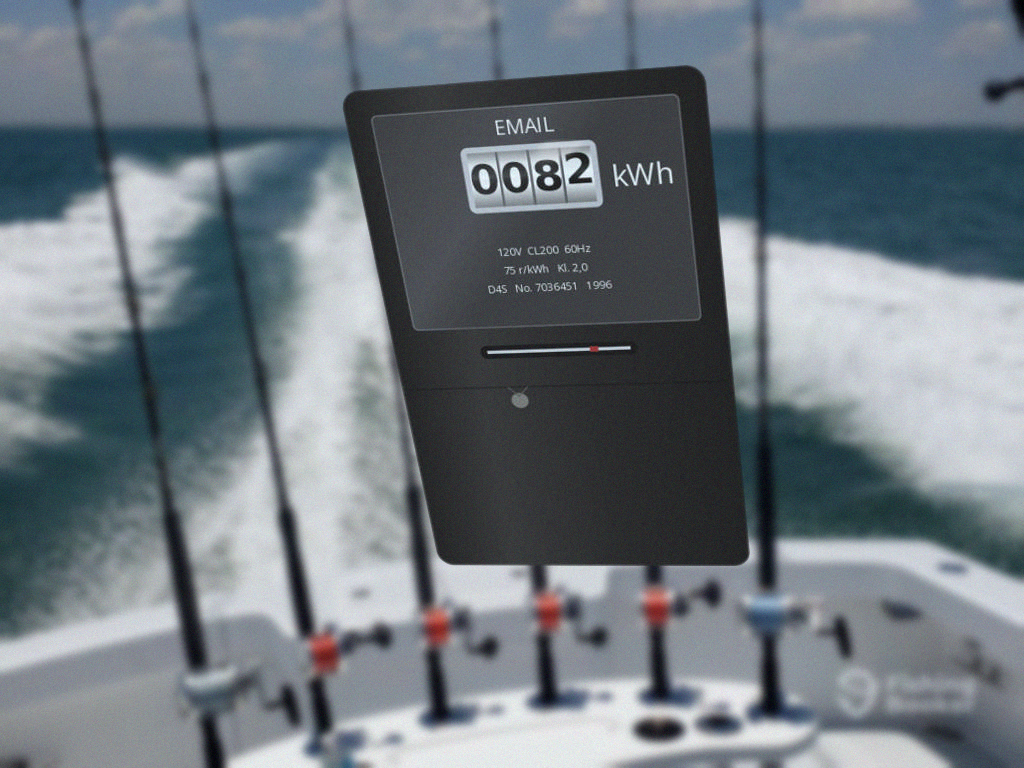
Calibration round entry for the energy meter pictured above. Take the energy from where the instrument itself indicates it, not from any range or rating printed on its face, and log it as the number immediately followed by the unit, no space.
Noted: 82kWh
